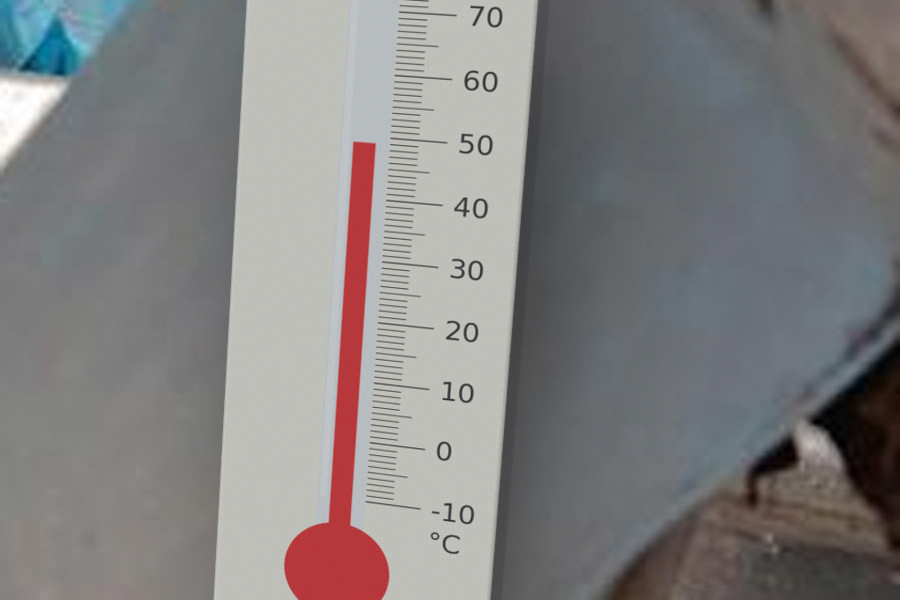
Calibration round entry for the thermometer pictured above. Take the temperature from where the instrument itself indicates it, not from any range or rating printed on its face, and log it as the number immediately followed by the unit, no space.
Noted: 49°C
